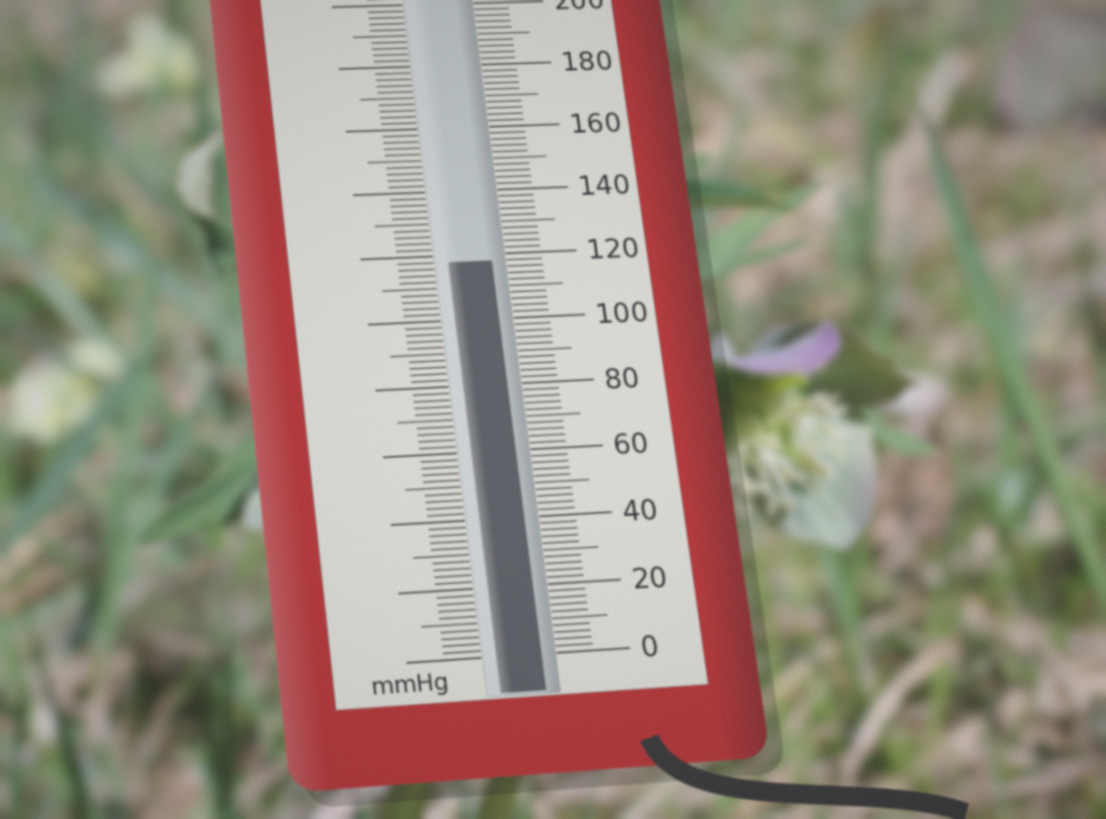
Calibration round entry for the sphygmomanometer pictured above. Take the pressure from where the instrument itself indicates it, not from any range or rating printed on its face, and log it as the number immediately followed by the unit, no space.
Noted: 118mmHg
